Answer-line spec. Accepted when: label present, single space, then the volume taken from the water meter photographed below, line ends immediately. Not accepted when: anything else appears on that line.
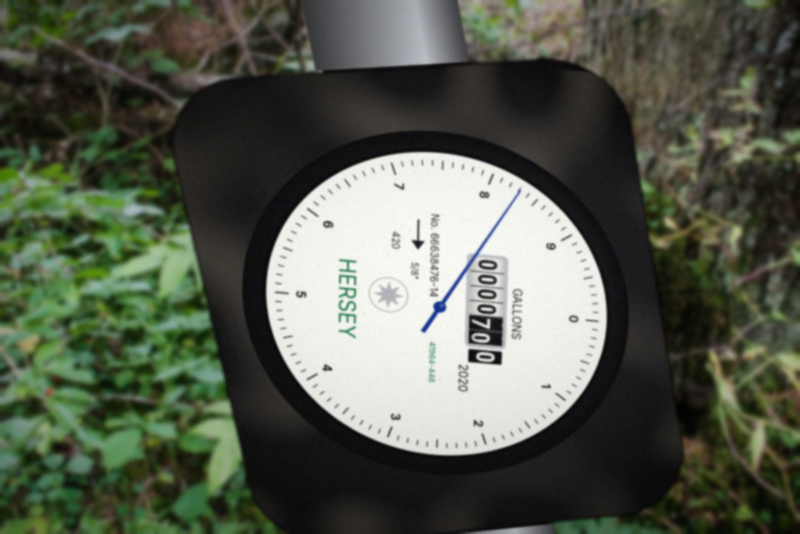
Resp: 698.3 gal
